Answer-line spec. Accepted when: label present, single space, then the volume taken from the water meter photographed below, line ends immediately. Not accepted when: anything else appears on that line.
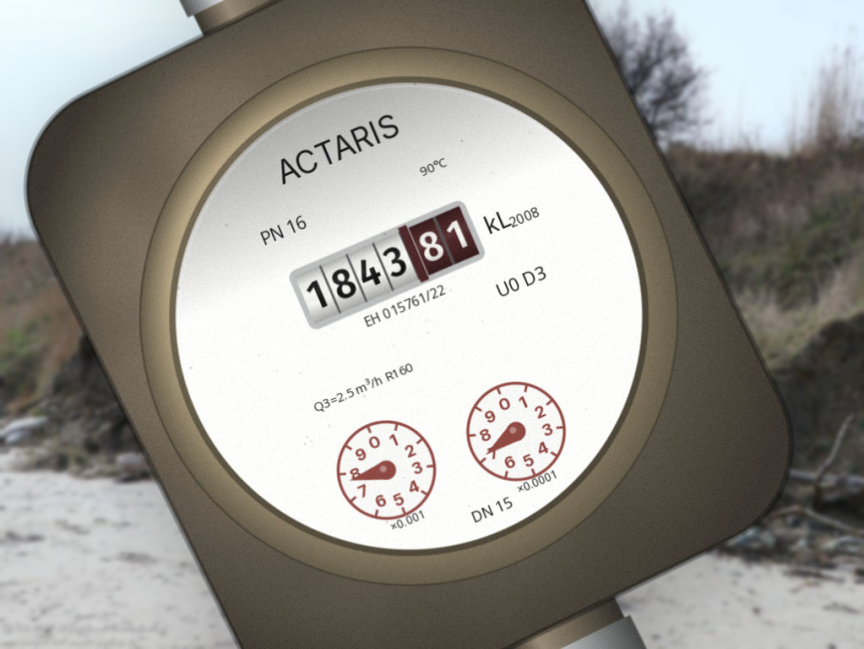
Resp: 1843.8177 kL
